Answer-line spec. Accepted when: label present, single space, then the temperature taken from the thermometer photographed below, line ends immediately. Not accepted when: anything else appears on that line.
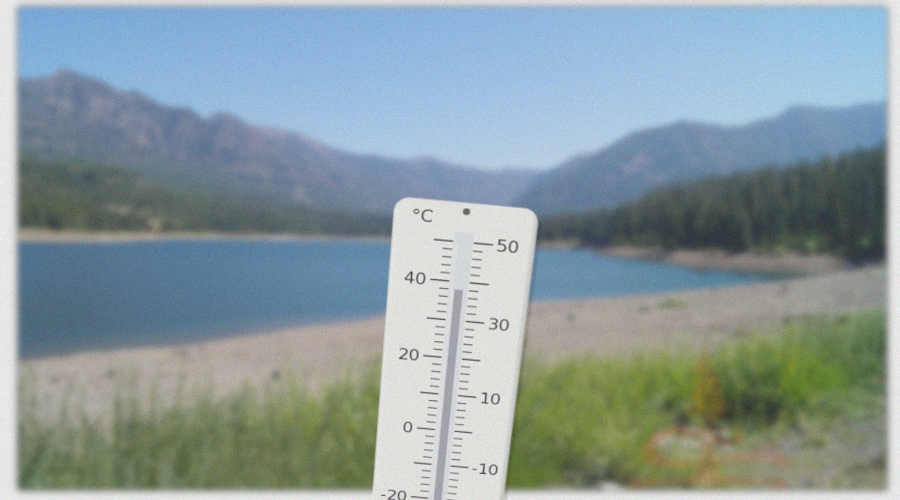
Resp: 38 °C
